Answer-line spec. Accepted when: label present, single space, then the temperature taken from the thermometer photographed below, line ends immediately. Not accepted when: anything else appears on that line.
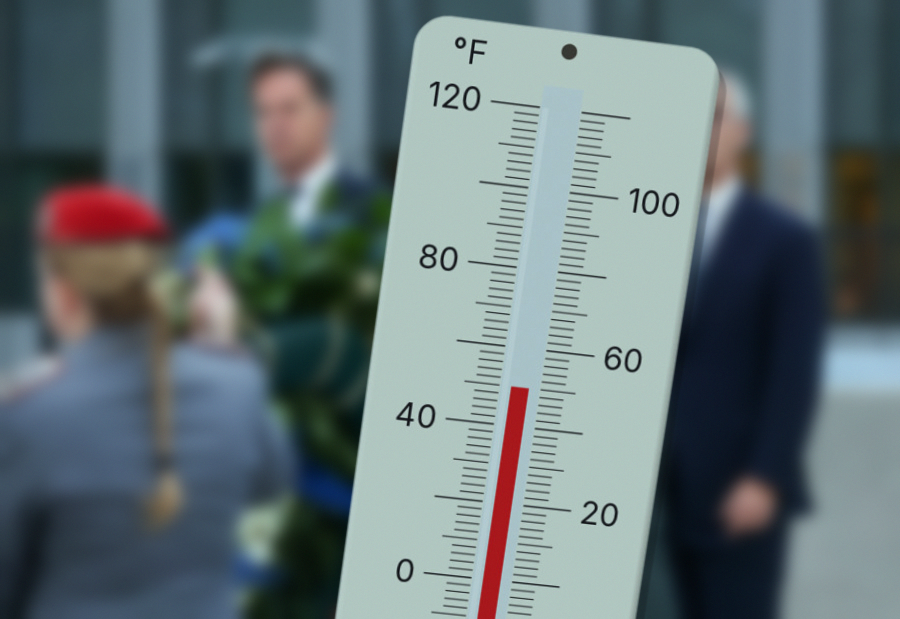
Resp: 50 °F
